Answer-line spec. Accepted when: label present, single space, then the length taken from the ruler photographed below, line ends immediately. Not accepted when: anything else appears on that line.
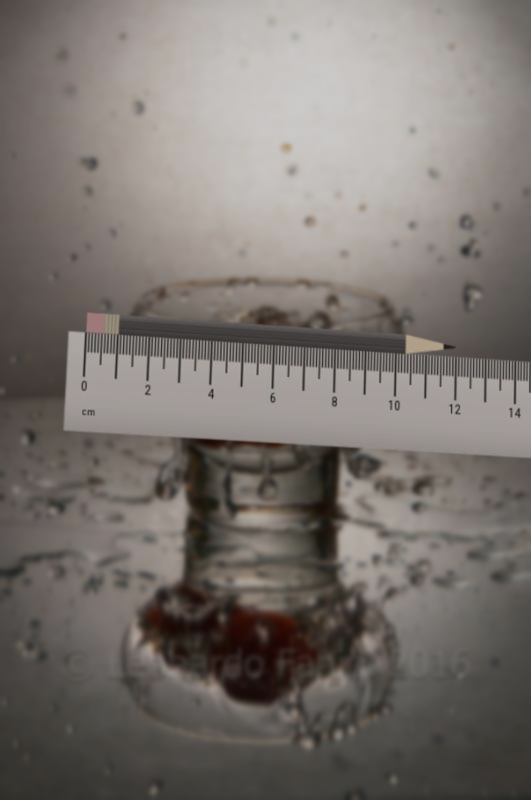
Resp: 12 cm
